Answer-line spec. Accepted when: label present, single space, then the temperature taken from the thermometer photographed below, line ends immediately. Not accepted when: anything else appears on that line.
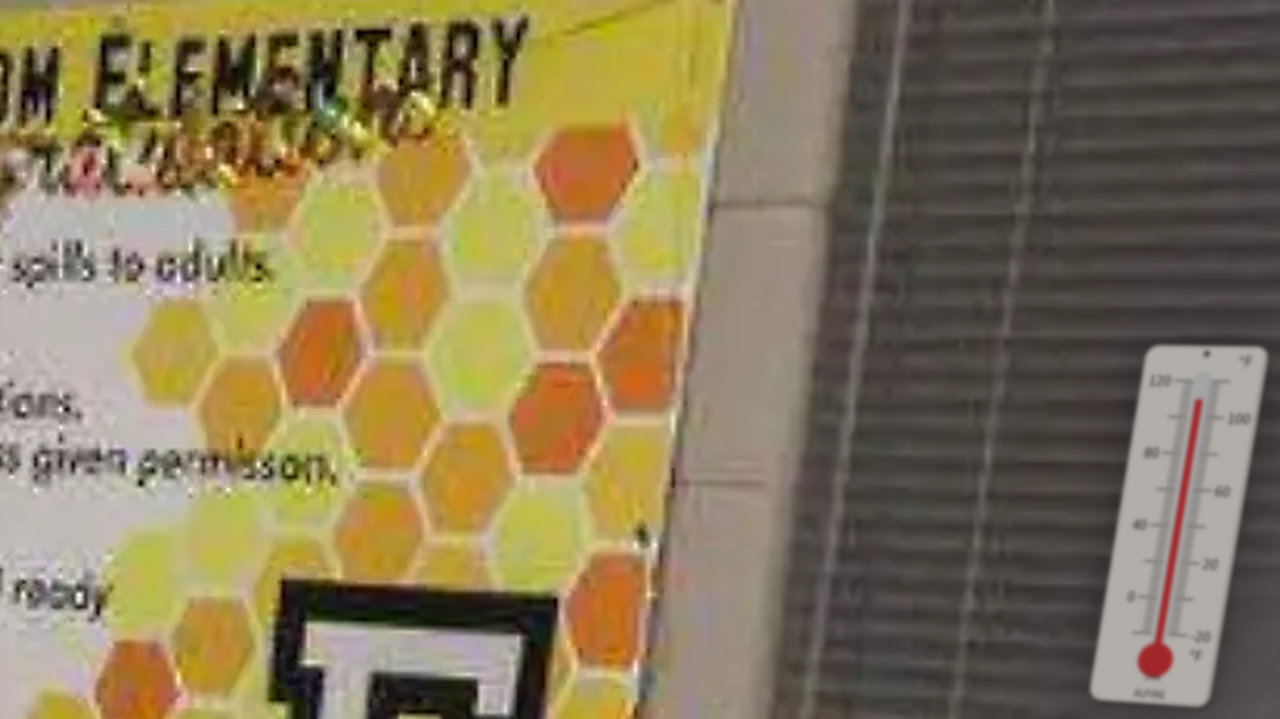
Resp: 110 °F
